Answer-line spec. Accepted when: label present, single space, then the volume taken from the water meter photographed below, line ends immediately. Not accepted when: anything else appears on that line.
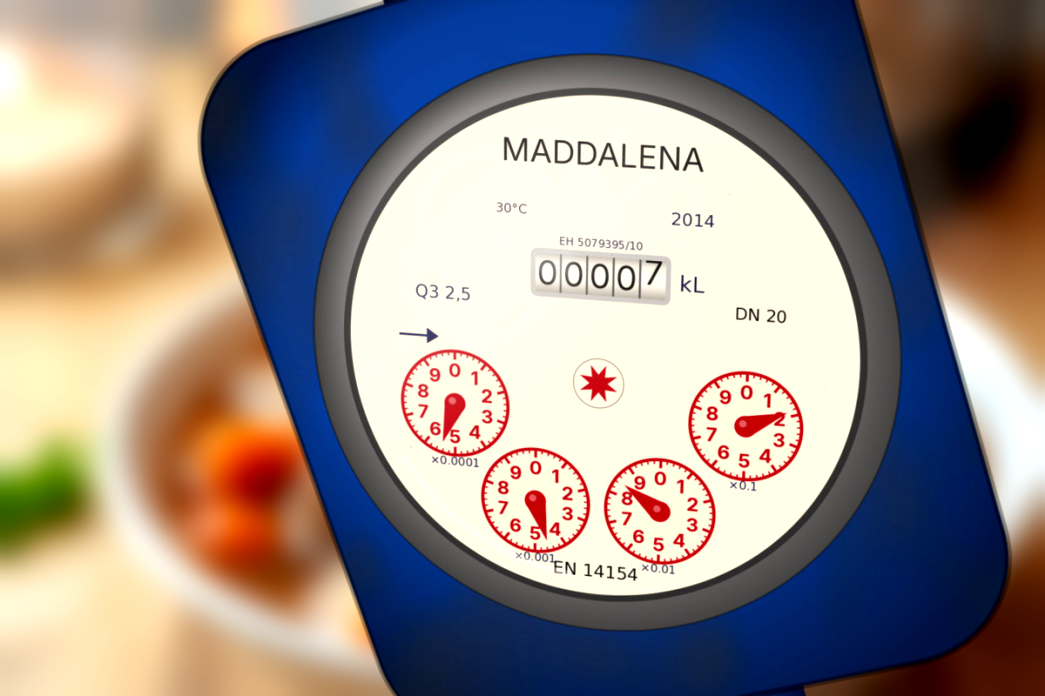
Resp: 7.1845 kL
